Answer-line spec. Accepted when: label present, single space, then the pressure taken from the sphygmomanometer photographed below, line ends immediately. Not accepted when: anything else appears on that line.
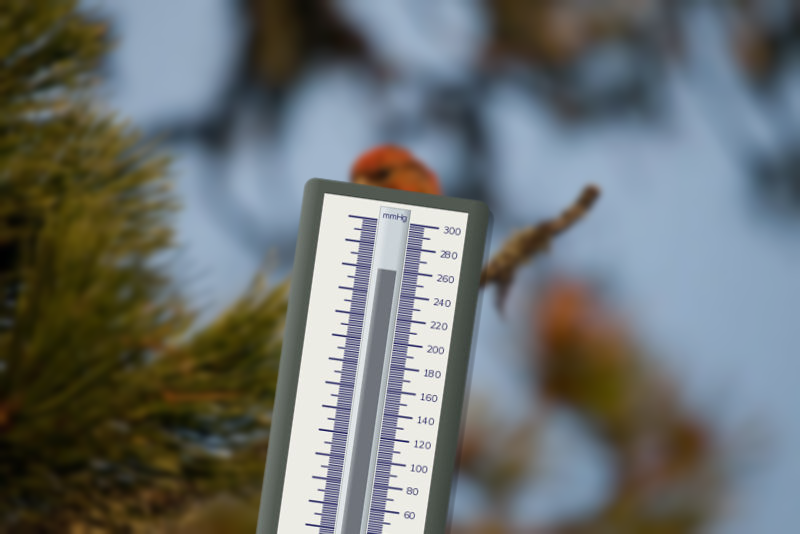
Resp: 260 mmHg
